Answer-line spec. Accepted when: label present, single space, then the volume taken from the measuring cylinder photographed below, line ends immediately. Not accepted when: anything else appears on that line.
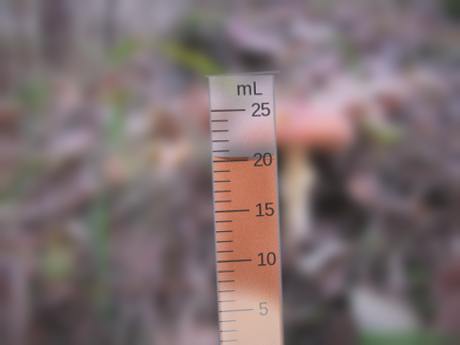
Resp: 20 mL
